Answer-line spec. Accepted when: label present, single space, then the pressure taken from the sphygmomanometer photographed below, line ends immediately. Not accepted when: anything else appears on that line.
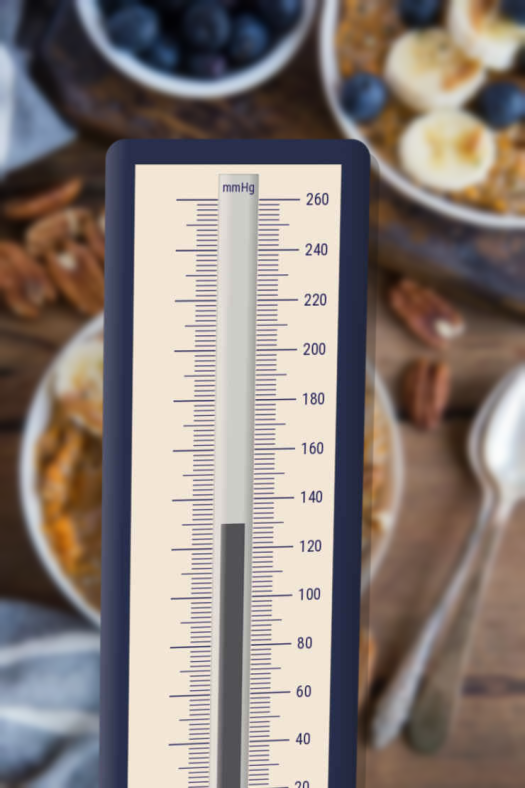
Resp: 130 mmHg
